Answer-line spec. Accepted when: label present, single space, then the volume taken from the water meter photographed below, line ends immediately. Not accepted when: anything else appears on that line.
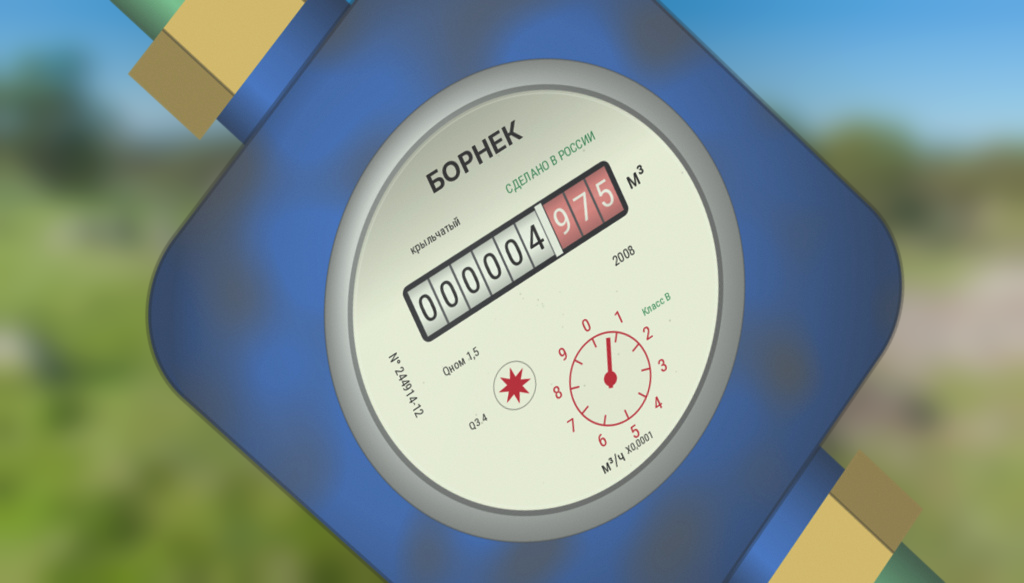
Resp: 4.9750 m³
